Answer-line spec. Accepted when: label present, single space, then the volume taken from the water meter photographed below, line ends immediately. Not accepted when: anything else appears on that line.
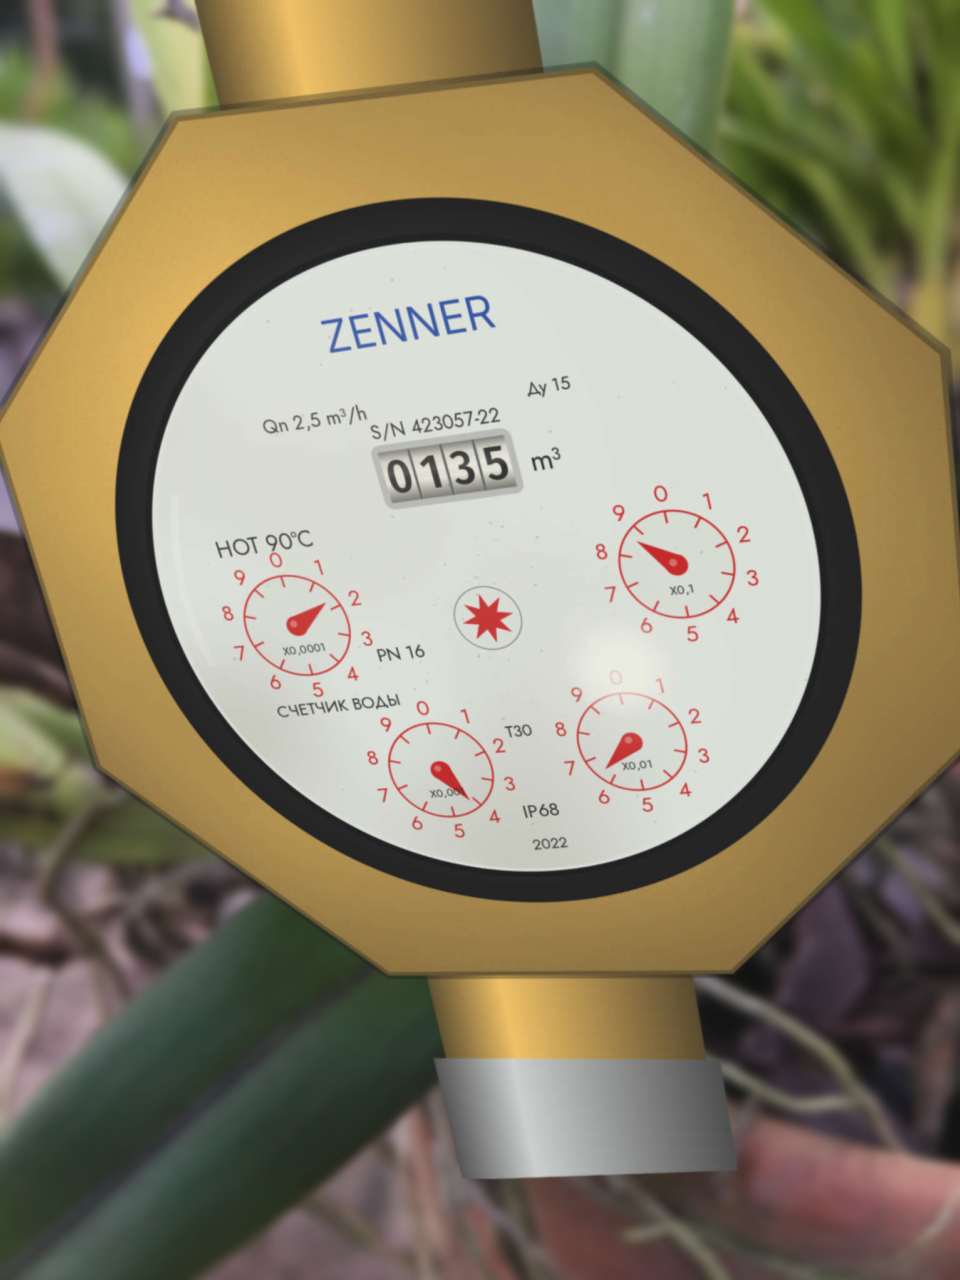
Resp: 135.8641 m³
